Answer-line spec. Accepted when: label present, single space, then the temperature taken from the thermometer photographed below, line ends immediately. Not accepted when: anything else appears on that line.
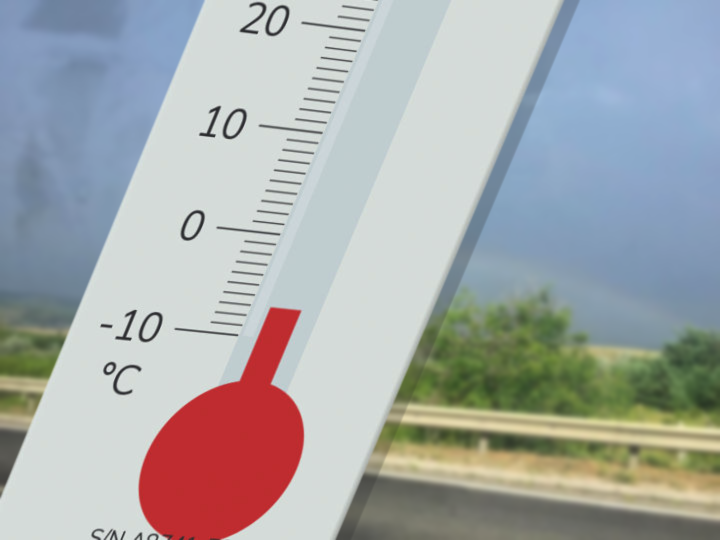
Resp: -7 °C
